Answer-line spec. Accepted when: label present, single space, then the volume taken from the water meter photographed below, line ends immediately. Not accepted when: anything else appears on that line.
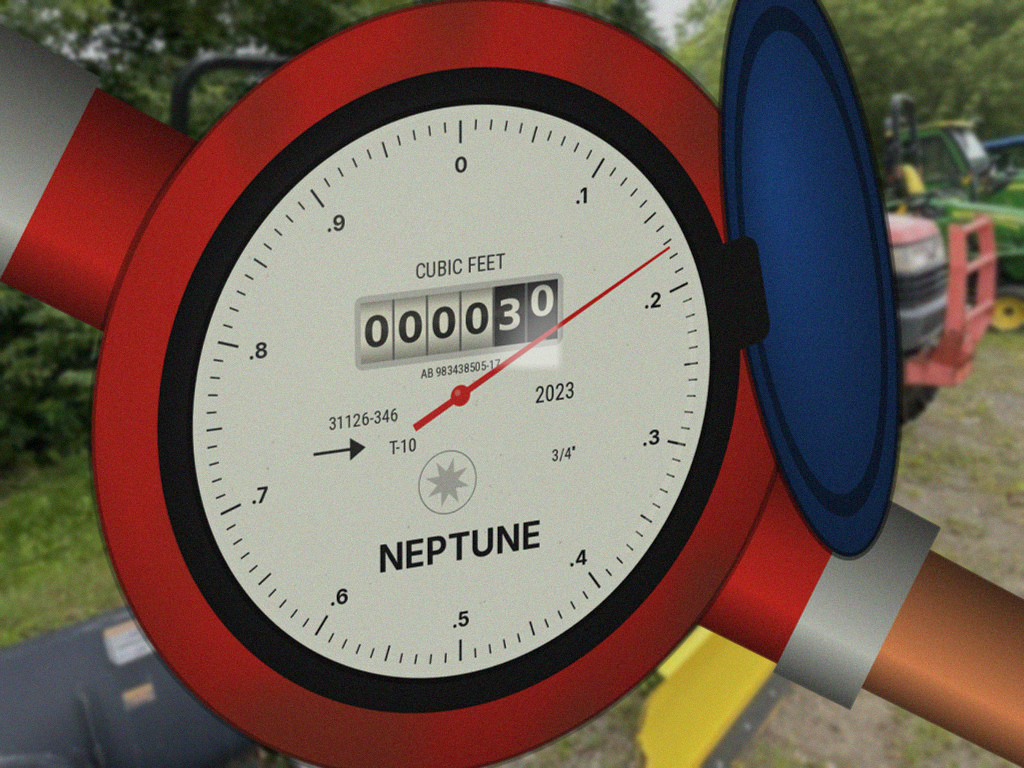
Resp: 30.17 ft³
